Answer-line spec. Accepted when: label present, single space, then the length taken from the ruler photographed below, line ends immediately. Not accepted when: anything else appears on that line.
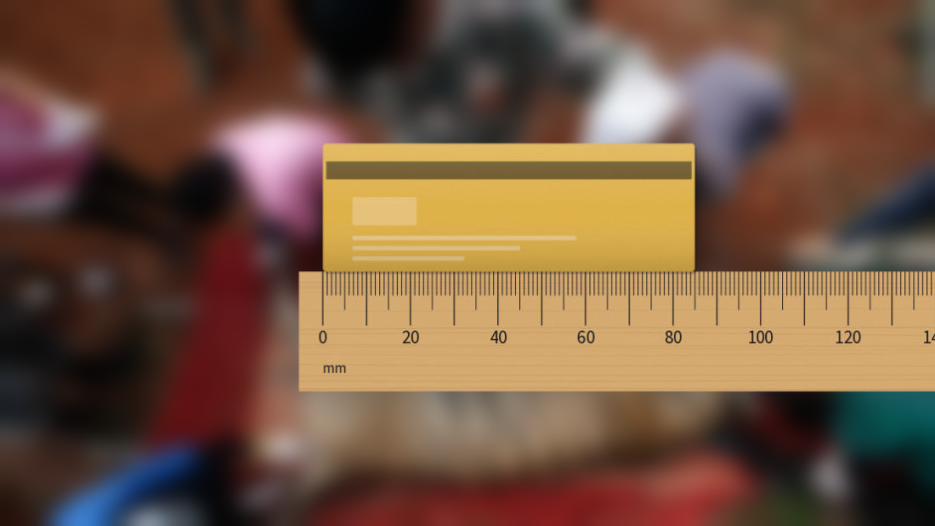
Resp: 85 mm
